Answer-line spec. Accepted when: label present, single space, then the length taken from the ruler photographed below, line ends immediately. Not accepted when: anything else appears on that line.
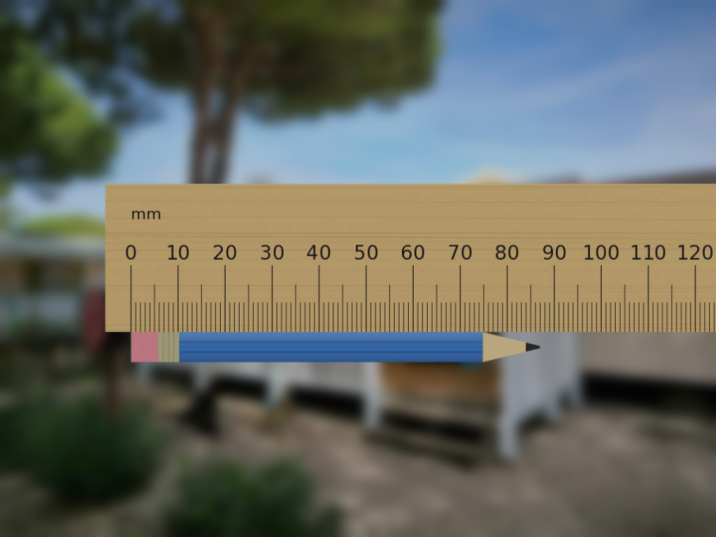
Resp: 87 mm
